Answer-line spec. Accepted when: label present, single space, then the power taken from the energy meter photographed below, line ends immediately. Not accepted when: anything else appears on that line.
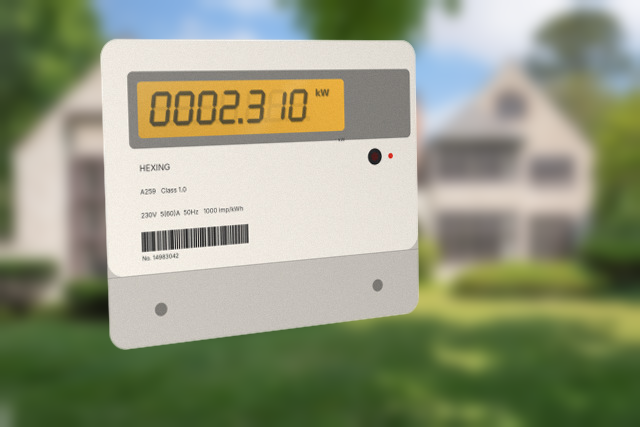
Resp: 2.310 kW
